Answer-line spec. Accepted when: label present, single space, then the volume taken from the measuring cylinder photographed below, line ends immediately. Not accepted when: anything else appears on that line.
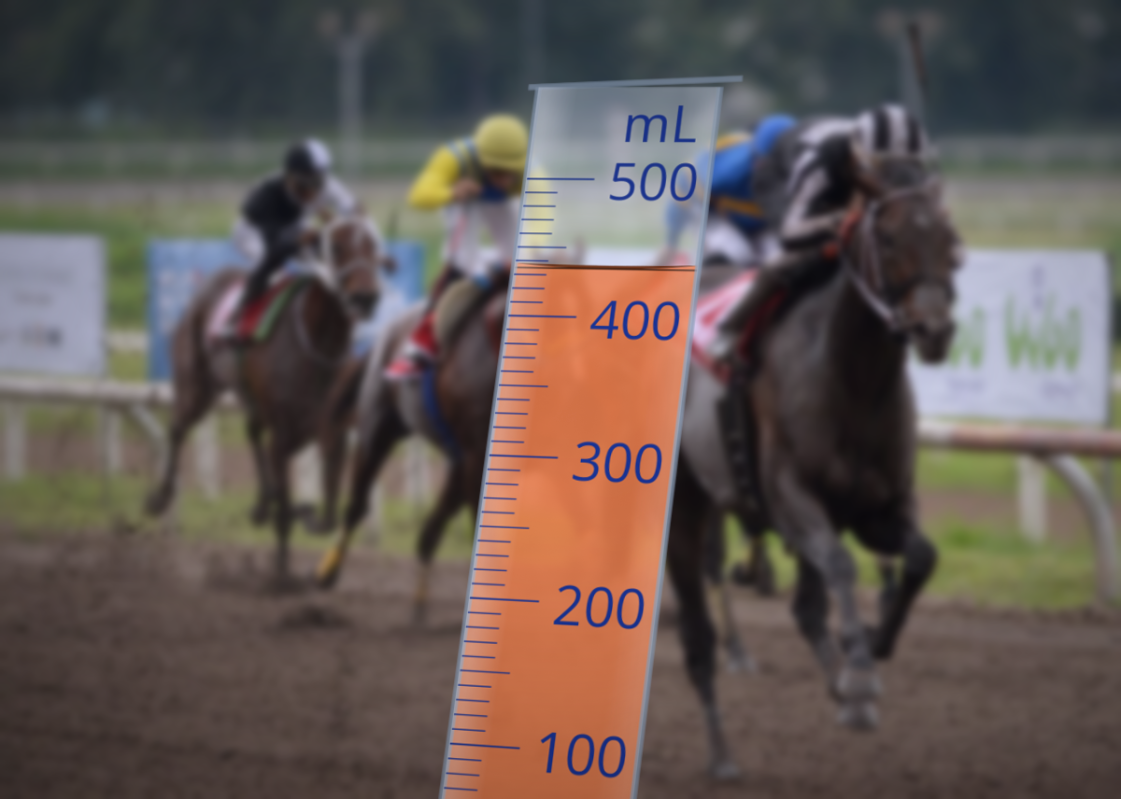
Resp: 435 mL
